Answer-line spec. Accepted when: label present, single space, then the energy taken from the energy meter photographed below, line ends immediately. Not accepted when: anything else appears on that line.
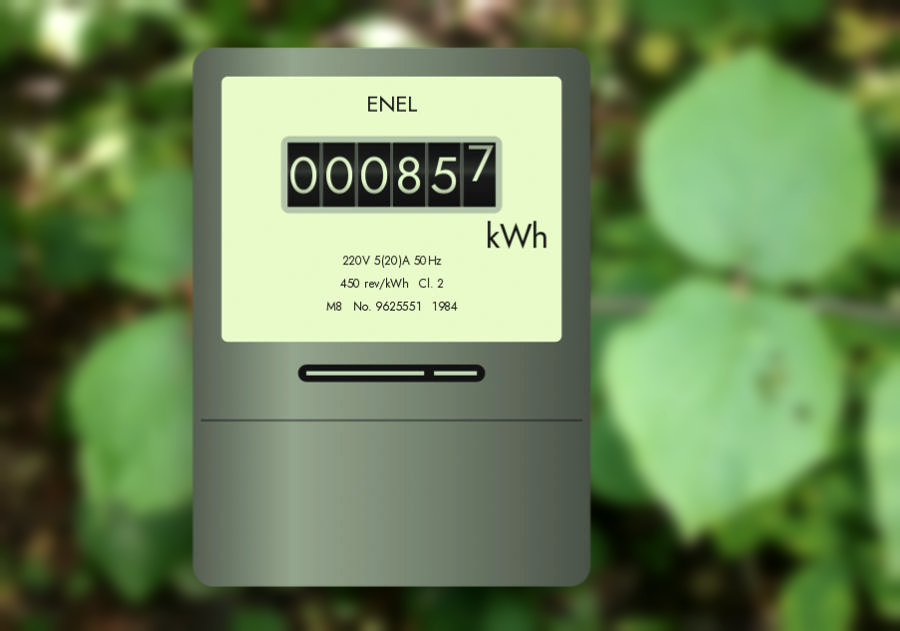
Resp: 857 kWh
